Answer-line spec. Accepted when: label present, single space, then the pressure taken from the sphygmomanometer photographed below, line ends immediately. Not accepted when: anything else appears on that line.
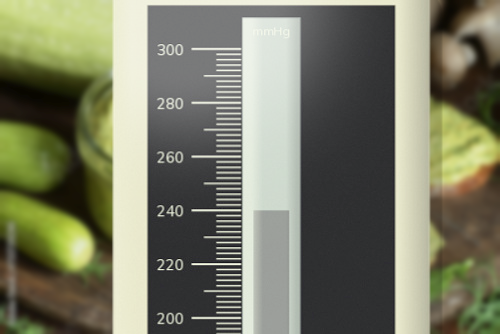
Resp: 240 mmHg
